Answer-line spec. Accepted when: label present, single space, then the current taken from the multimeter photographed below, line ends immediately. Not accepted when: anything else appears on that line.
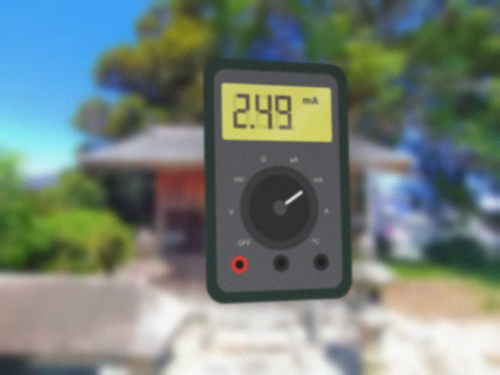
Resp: 2.49 mA
